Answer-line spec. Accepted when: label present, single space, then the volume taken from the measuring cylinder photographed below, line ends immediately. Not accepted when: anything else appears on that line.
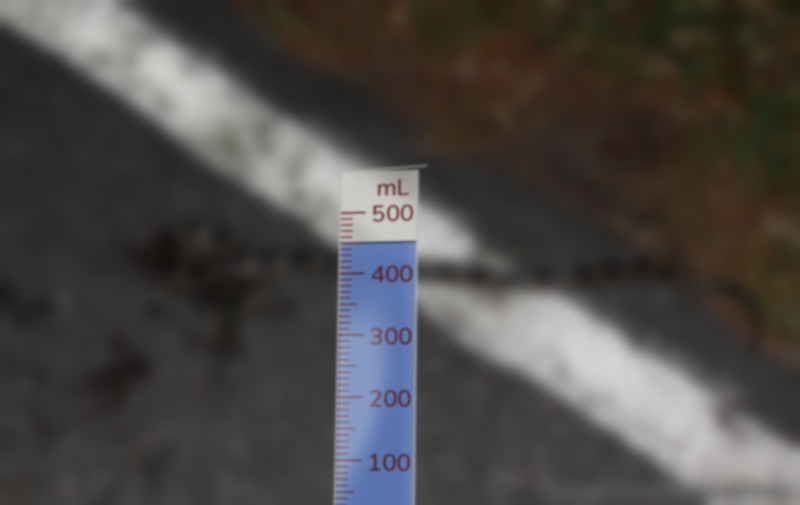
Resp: 450 mL
